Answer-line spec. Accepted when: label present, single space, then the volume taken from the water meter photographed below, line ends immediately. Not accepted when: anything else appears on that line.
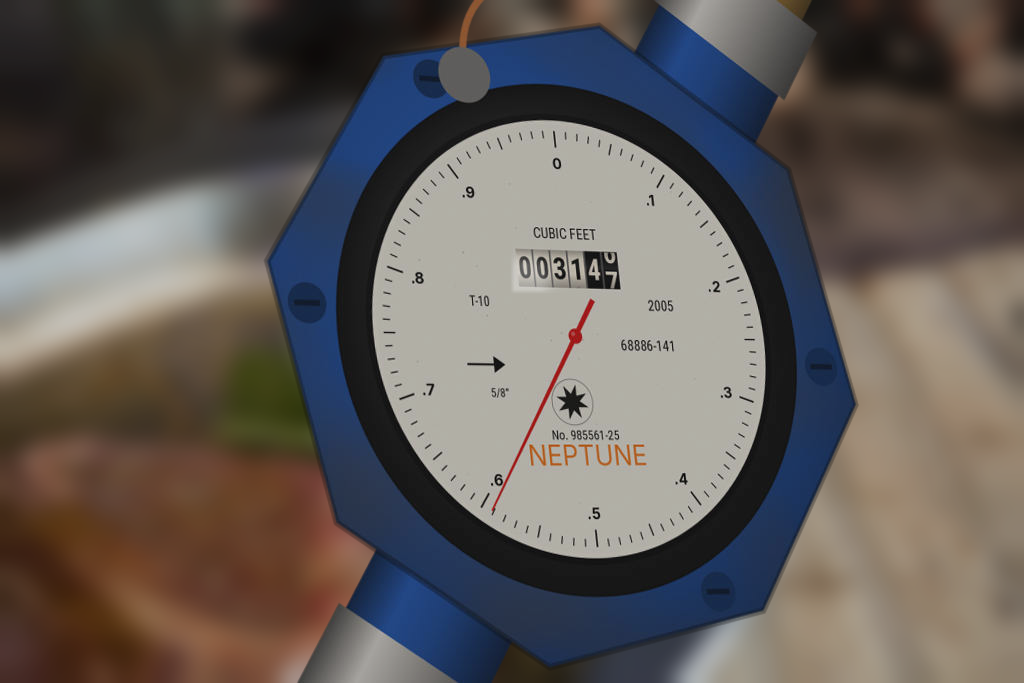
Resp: 3146.59 ft³
